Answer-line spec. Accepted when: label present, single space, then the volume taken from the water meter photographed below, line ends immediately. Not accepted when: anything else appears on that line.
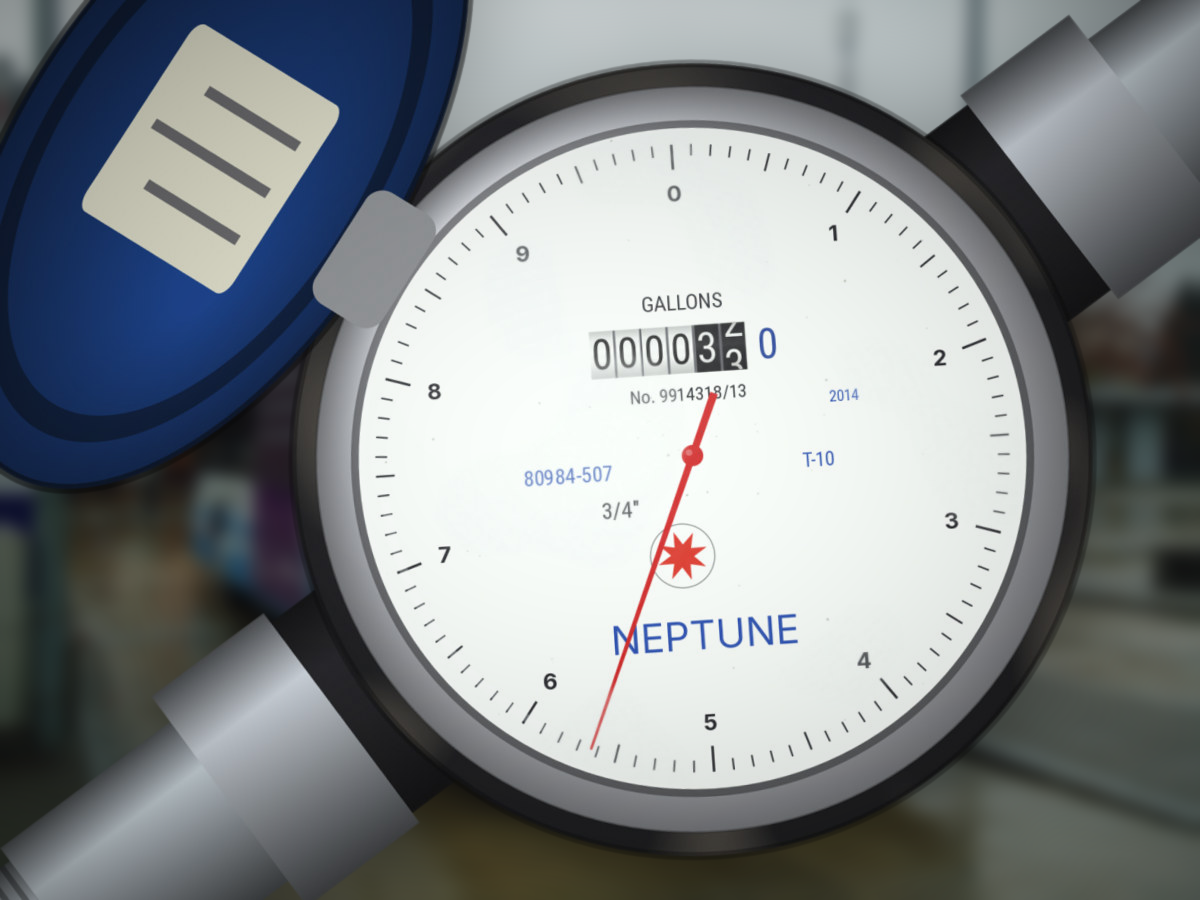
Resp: 325.6 gal
